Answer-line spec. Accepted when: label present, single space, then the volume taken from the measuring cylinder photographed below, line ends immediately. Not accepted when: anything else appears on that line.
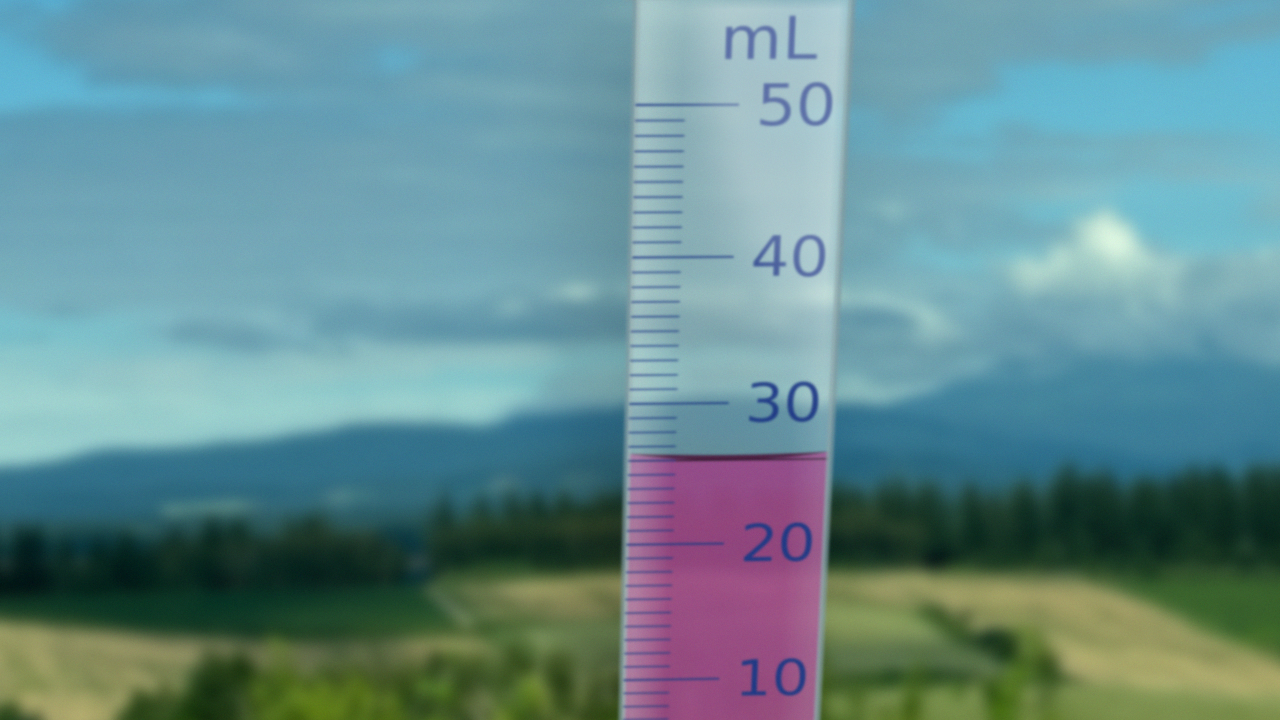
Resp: 26 mL
